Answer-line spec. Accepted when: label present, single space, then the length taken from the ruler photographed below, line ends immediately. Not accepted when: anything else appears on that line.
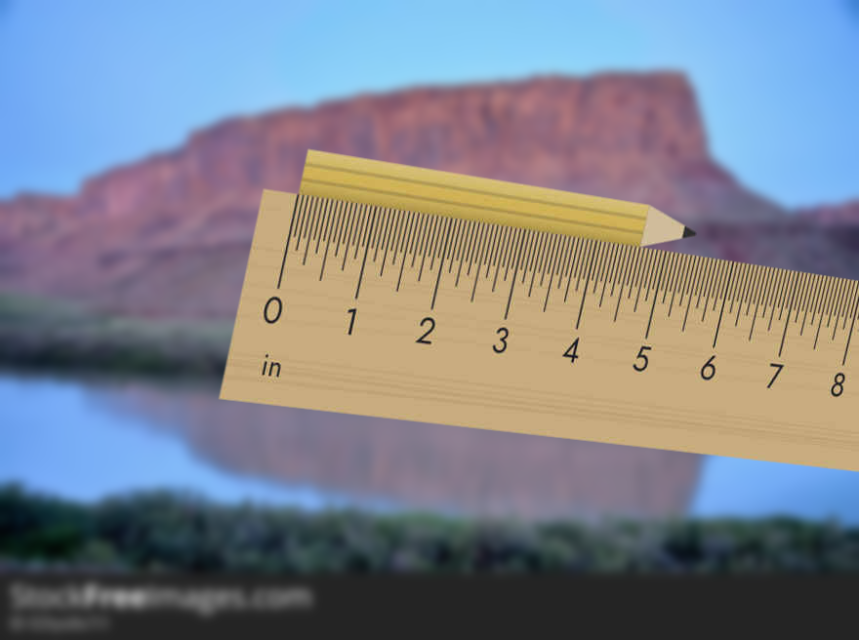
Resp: 5.375 in
